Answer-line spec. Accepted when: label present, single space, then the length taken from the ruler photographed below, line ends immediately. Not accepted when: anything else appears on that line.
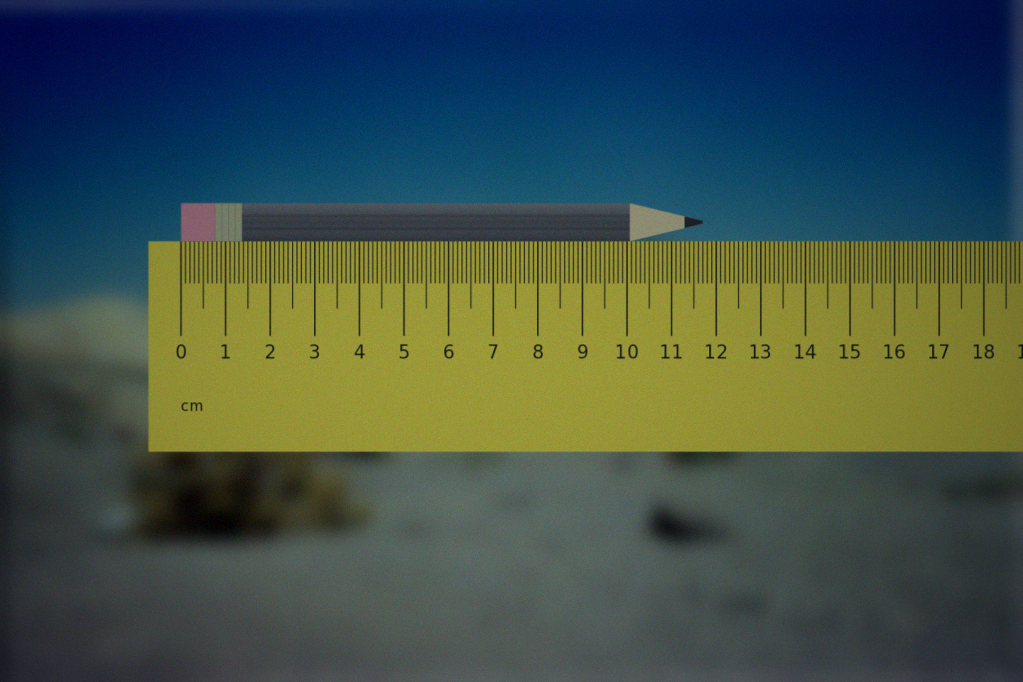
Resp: 11.7 cm
